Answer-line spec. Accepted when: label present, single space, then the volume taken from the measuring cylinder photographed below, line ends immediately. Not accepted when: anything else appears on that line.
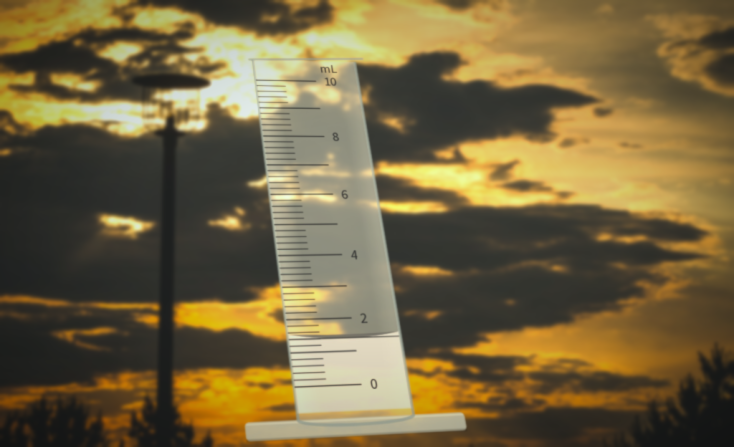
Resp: 1.4 mL
